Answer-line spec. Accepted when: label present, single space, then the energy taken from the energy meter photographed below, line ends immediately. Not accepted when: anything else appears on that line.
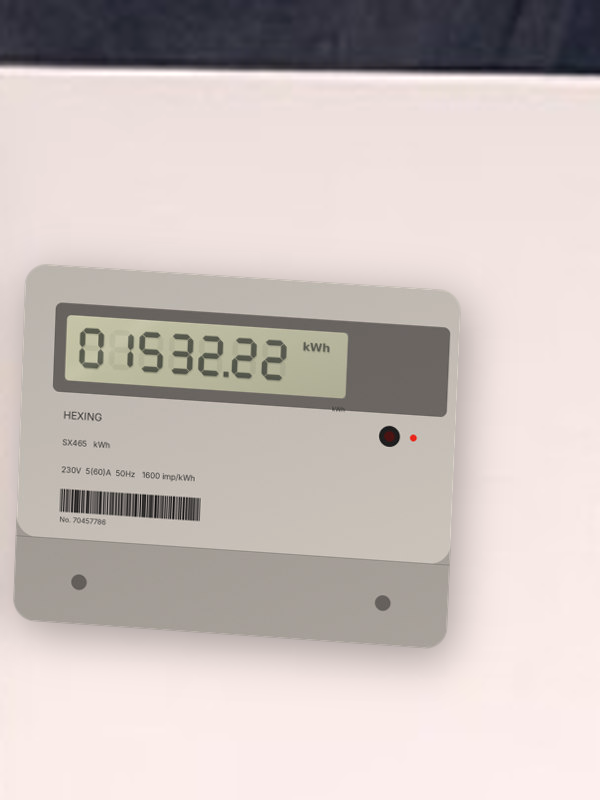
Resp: 1532.22 kWh
